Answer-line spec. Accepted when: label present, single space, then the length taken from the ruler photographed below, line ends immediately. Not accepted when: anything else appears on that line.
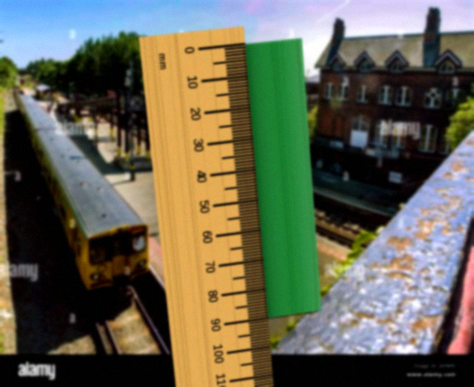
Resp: 90 mm
